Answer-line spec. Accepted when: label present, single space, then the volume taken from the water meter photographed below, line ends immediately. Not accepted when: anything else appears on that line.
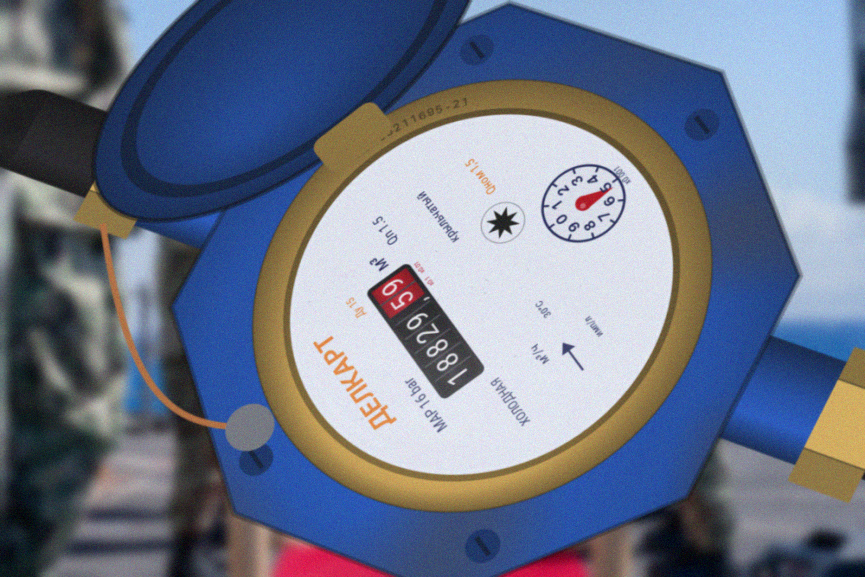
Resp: 18829.595 m³
